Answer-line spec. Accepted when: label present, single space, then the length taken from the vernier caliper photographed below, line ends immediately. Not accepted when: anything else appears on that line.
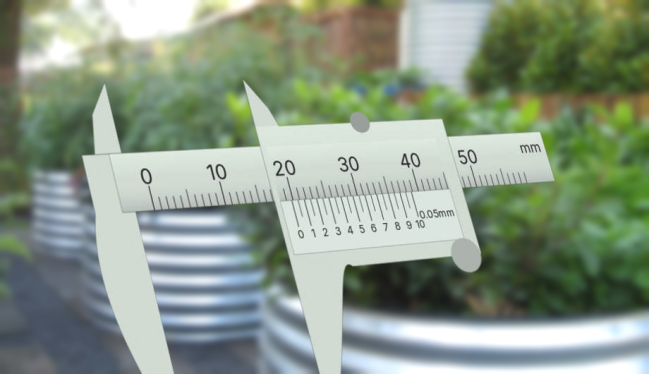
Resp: 19.8 mm
